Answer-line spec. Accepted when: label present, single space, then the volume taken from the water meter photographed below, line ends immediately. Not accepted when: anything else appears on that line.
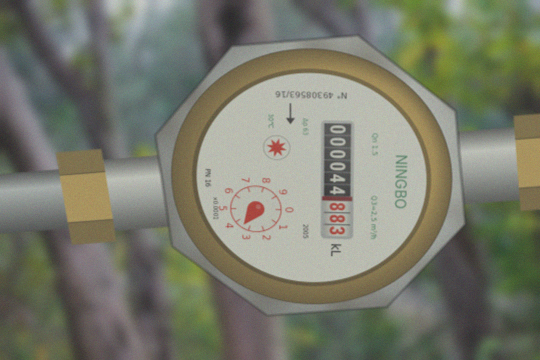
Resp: 44.8833 kL
